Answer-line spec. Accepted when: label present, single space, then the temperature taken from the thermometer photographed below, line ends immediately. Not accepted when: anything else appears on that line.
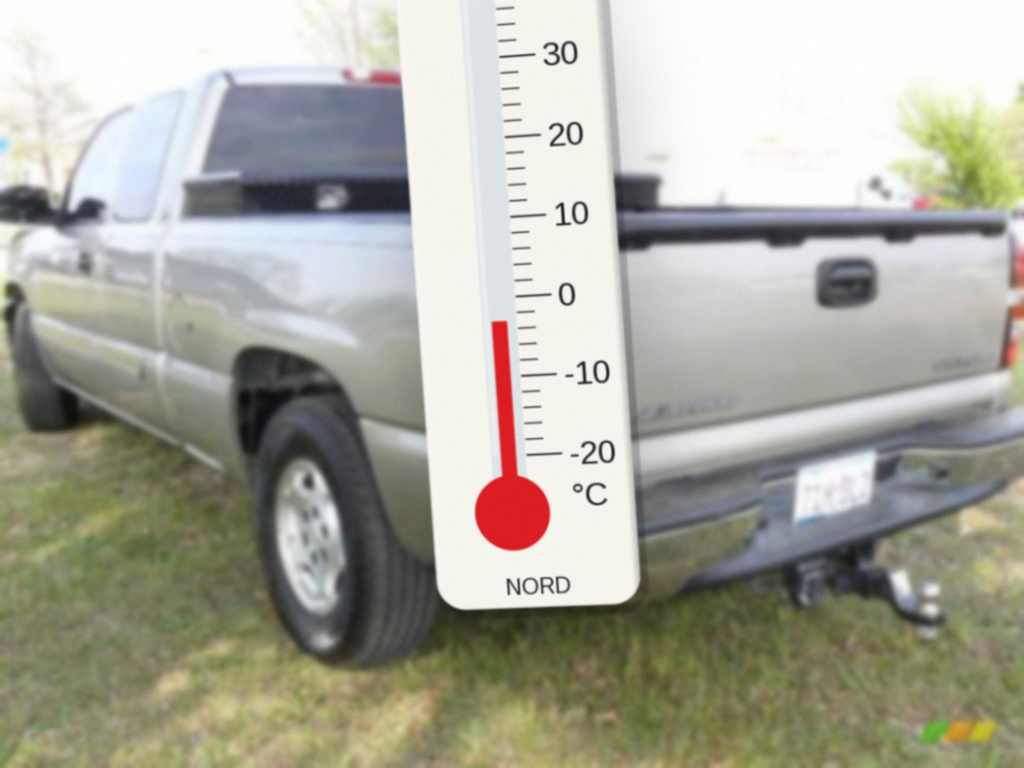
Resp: -3 °C
